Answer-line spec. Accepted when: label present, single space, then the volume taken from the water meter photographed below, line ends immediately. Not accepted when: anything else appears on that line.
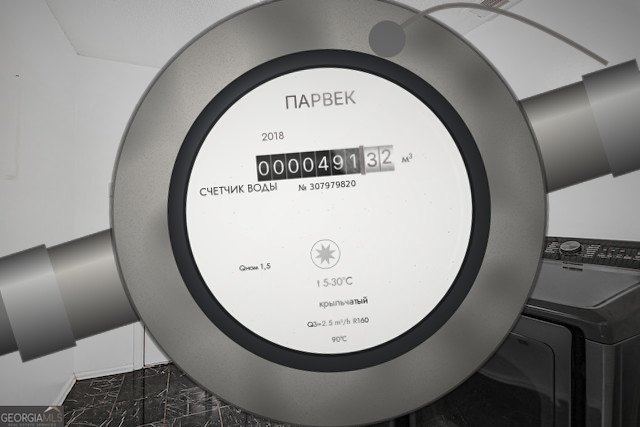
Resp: 491.32 m³
